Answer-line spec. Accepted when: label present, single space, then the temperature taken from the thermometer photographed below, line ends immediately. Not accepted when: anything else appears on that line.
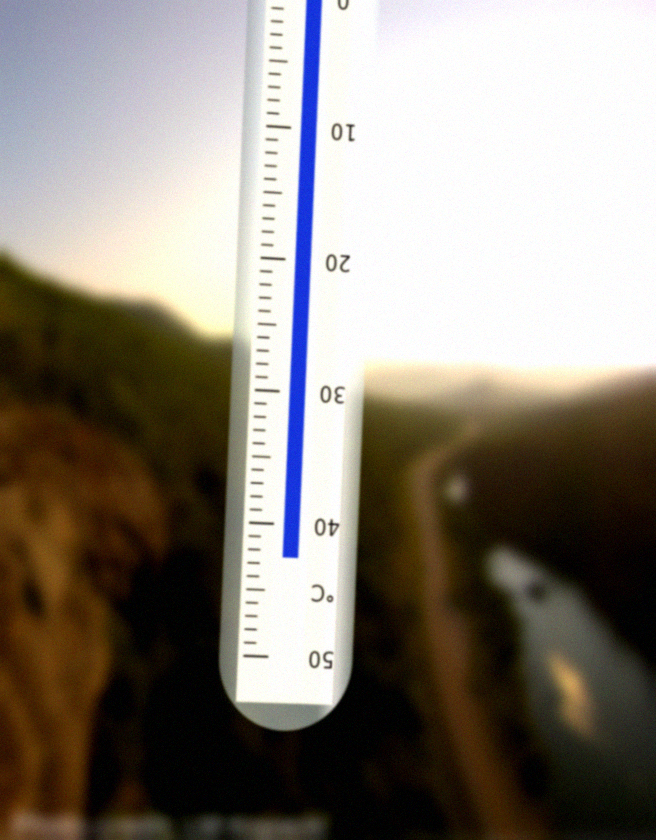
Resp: 42.5 °C
